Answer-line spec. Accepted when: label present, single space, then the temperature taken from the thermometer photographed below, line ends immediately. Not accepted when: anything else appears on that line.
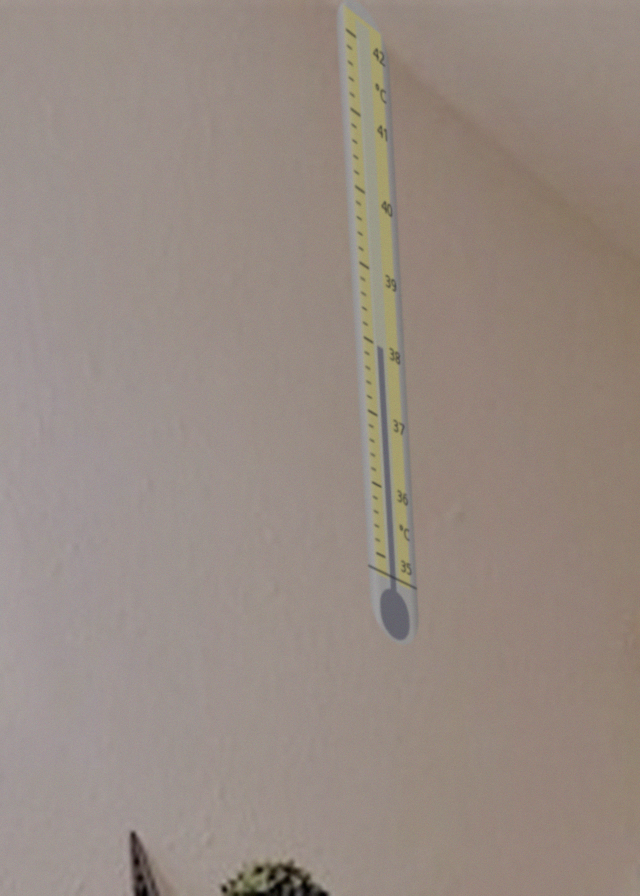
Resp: 38 °C
